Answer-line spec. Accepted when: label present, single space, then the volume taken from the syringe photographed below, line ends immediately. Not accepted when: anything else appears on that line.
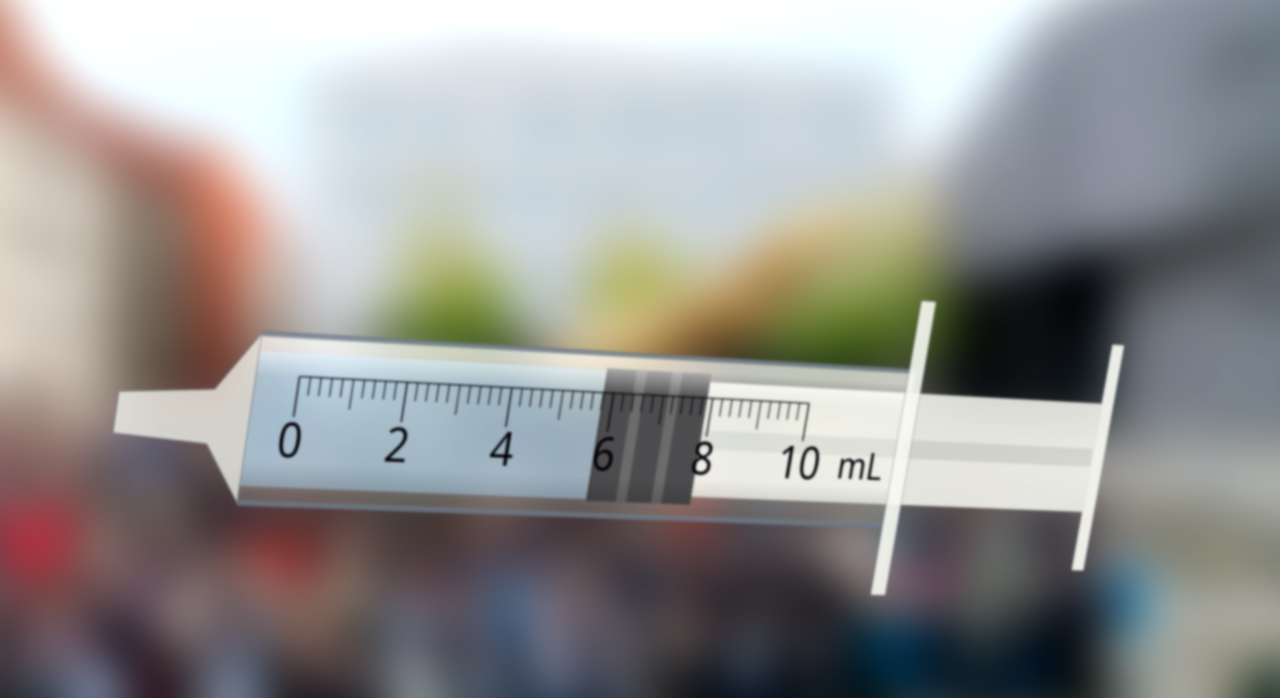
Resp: 5.8 mL
